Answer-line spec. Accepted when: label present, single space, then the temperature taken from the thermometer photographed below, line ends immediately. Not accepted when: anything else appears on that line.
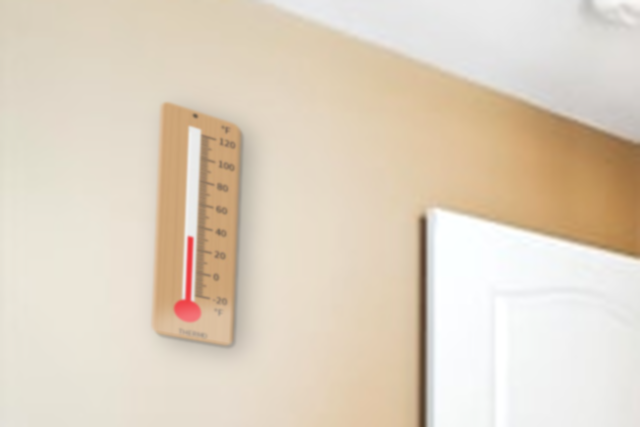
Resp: 30 °F
